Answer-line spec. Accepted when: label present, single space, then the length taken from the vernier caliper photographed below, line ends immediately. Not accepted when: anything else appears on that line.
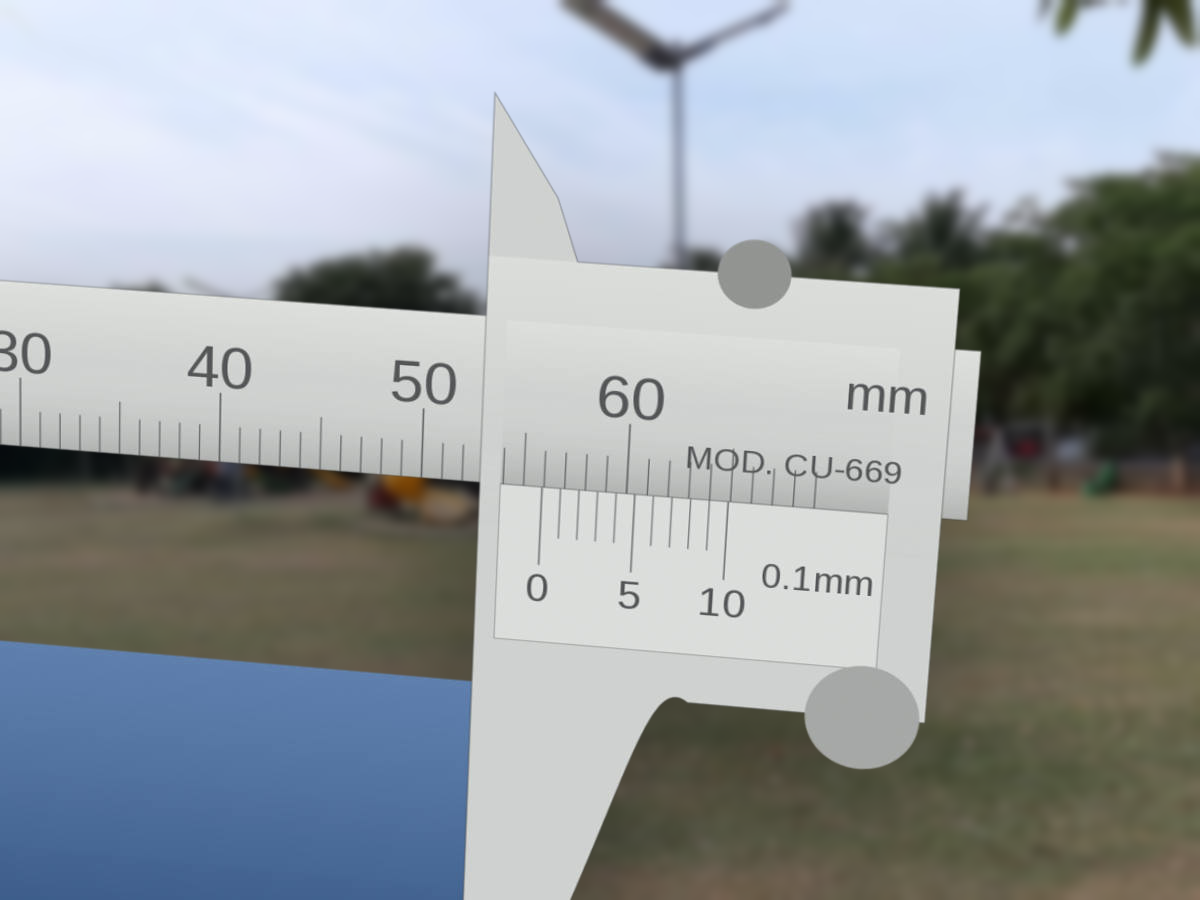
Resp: 55.9 mm
